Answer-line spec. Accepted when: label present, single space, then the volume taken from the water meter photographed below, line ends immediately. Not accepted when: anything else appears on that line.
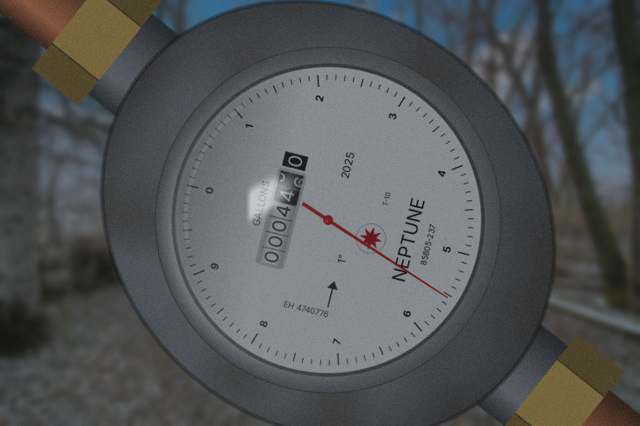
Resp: 4455.5 gal
